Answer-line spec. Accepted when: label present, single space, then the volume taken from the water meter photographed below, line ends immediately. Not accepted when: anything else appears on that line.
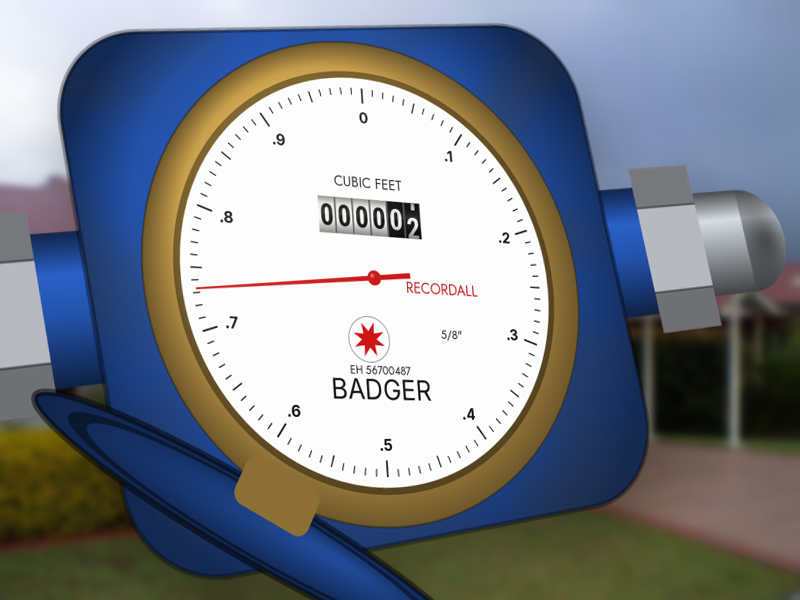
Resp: 1.73 ft³
